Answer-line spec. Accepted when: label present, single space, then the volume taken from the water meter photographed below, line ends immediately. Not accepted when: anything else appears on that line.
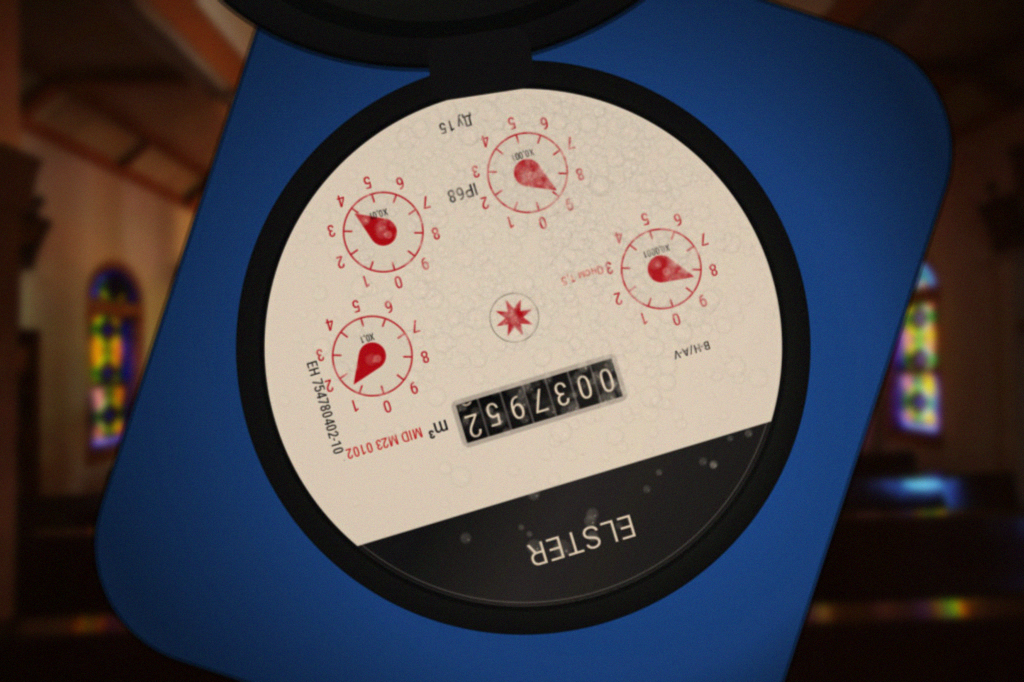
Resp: 37952.1388 m³
